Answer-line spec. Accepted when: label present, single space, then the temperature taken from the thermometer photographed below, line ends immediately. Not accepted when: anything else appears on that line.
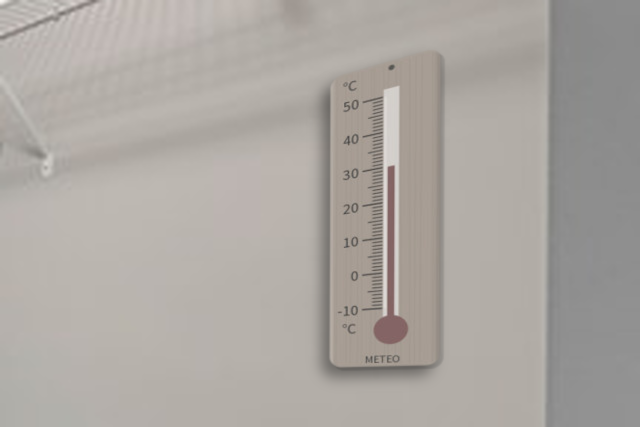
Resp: 30 °C
